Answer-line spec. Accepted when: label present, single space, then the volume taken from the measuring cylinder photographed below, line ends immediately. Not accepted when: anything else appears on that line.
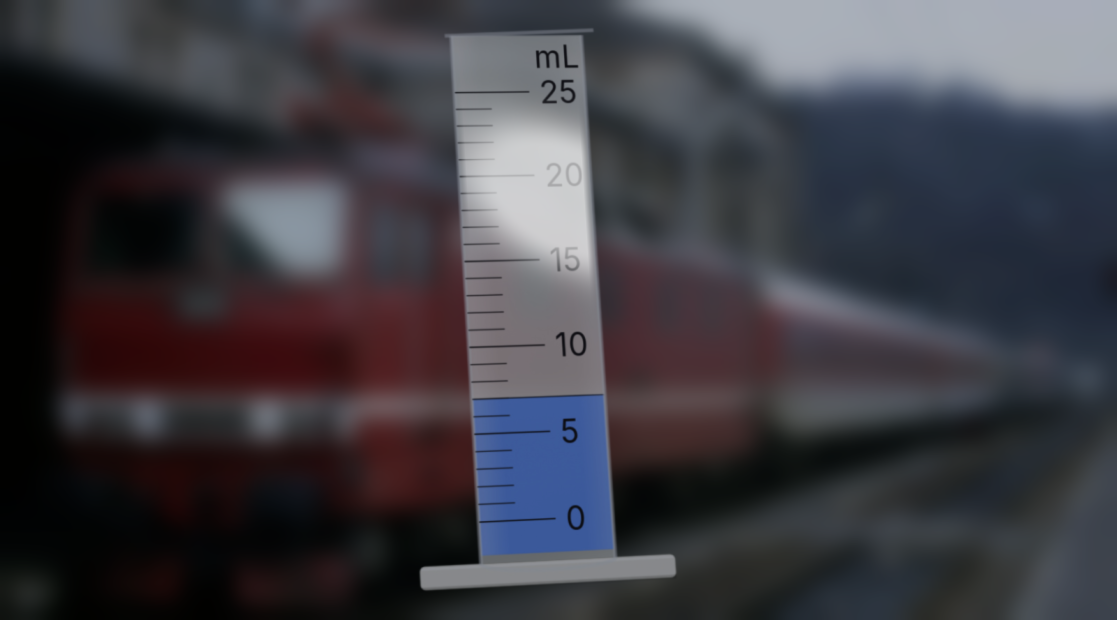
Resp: 7 mL
